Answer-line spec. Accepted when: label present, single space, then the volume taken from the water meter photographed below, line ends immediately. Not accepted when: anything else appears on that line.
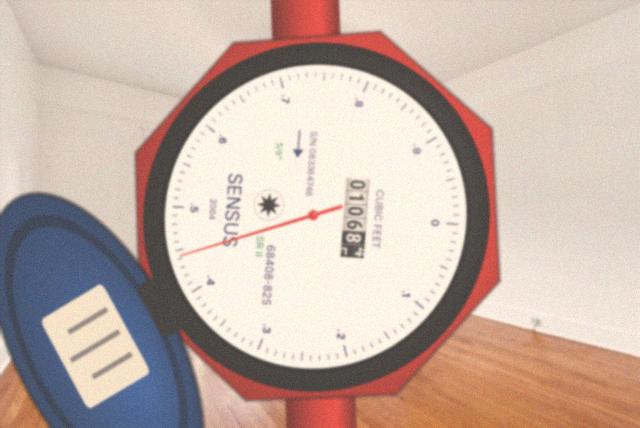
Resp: 10684.44 ft³
